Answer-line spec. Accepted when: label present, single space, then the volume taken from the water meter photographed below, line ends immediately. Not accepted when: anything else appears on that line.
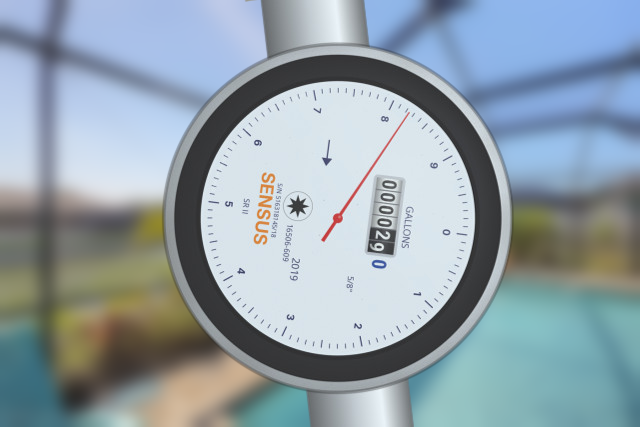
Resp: 288.2 gal
